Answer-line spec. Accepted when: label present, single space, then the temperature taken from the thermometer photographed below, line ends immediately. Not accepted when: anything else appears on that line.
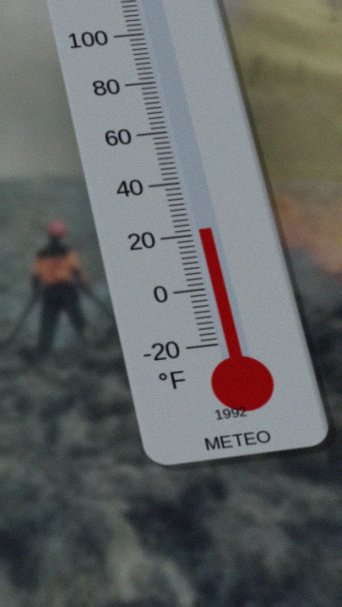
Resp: 22 °F
